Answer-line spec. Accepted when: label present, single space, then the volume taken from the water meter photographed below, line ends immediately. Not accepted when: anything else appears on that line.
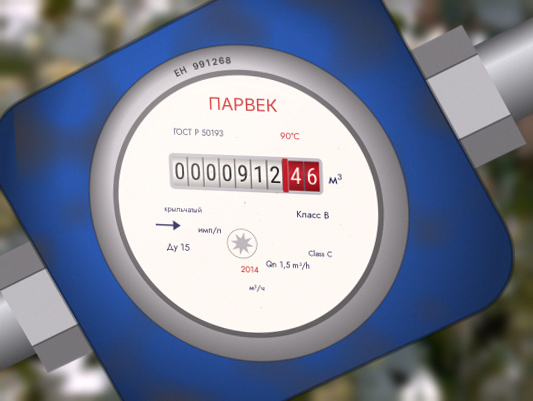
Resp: 912.46 m³
